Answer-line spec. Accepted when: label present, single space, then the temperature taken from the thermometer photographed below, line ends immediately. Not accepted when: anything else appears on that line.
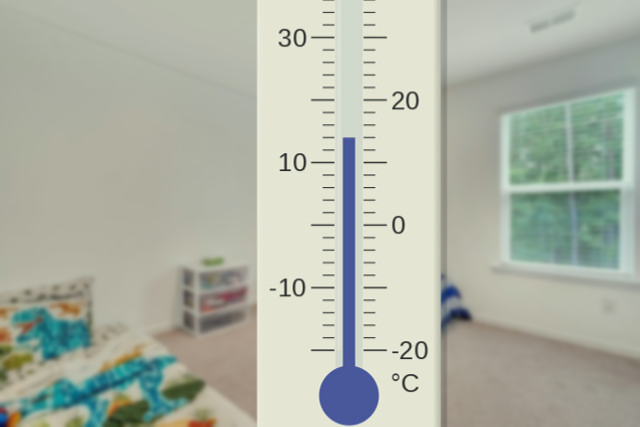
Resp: 14 °C
